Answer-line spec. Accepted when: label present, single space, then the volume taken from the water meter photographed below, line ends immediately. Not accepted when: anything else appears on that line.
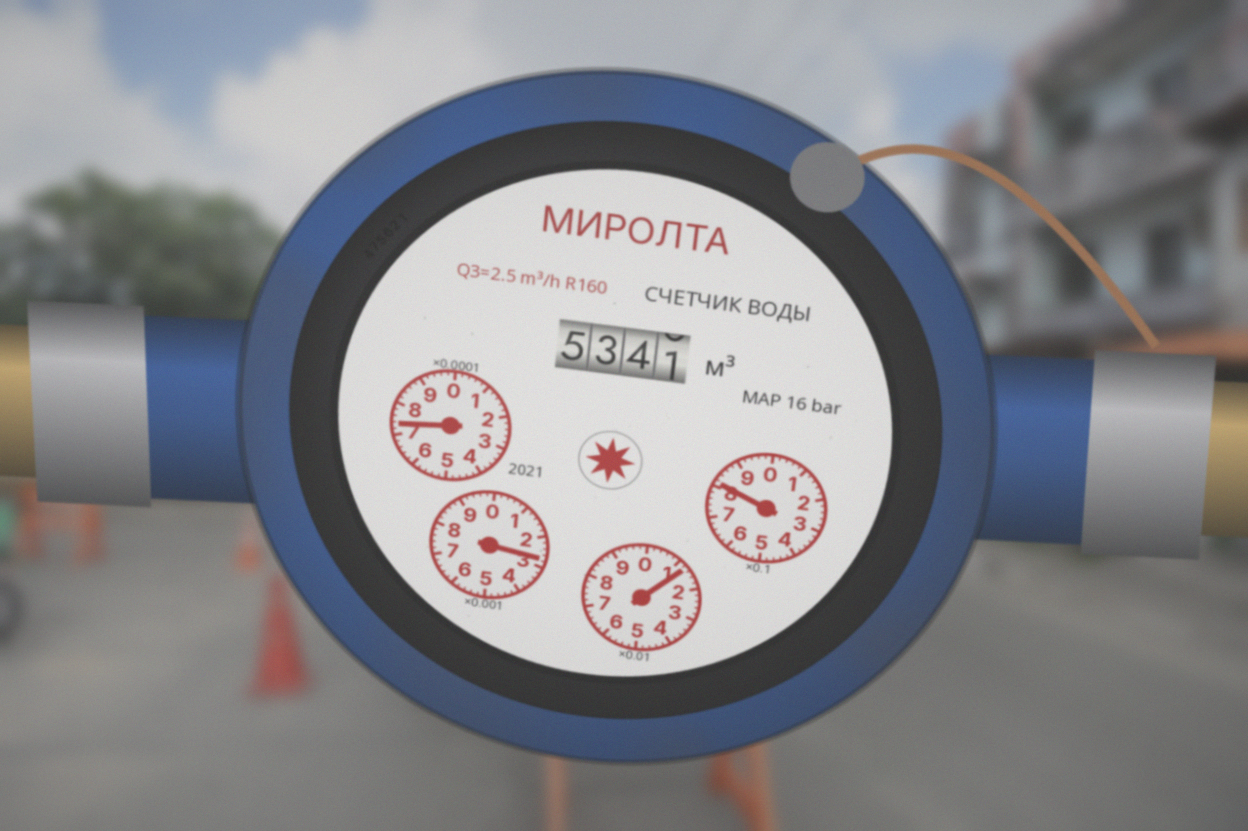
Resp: 5340.8127 m³
